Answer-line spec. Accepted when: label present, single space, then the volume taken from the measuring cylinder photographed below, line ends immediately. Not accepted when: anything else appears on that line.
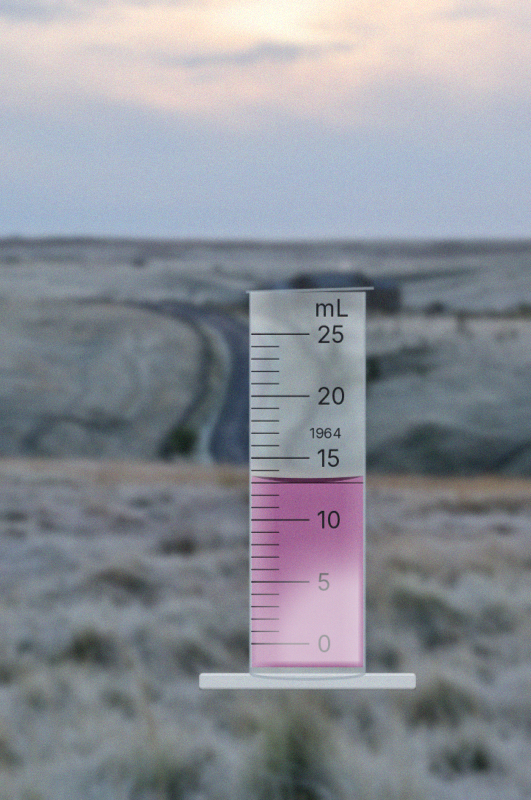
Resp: 13 mL
